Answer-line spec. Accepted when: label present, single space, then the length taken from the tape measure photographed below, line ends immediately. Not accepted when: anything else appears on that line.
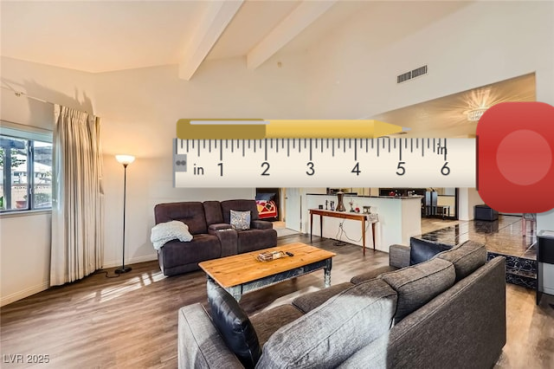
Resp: 5.25 in
